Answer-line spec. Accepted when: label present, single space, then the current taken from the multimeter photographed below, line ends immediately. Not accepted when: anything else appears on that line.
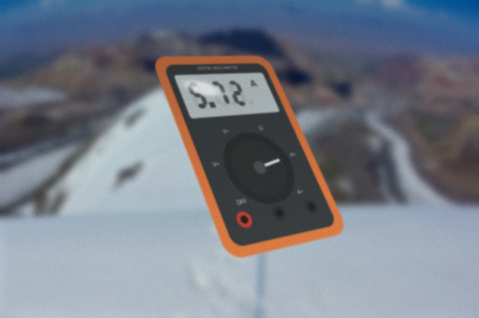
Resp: 5.72 A
